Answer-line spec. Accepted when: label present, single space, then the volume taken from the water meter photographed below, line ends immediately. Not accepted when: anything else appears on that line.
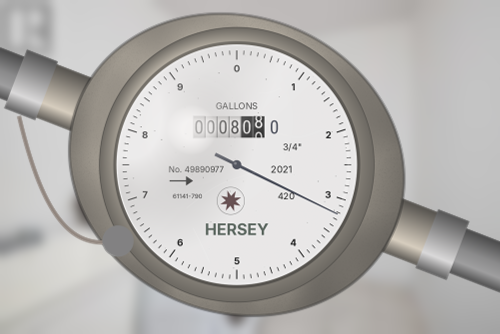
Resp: 8083.2 gal
